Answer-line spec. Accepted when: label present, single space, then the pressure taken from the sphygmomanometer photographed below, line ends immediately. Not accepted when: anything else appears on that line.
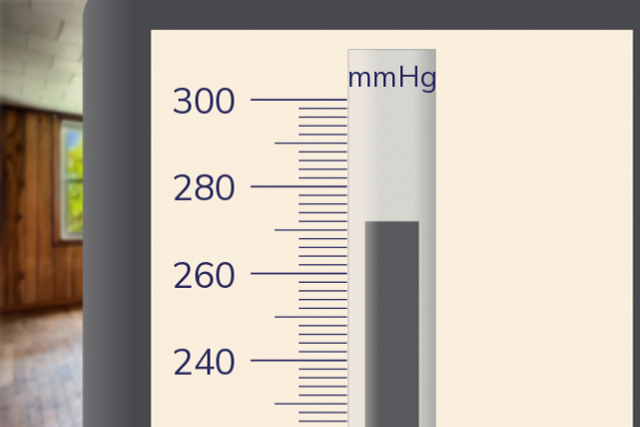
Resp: 272 mmHg
